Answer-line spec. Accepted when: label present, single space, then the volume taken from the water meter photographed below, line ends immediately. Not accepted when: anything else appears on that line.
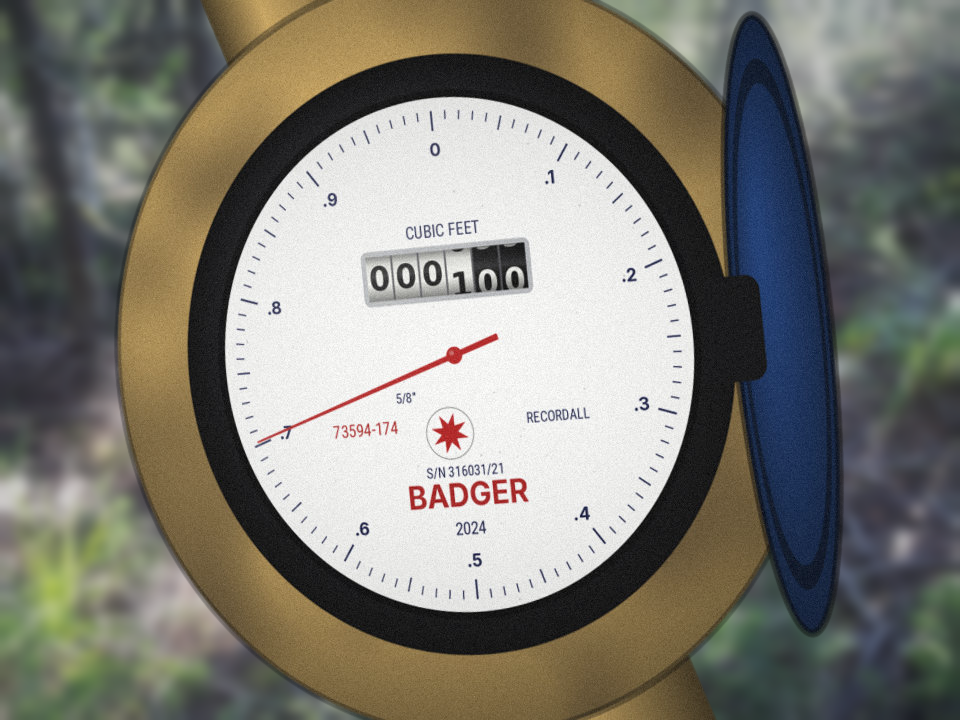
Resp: 99.70 ft³
